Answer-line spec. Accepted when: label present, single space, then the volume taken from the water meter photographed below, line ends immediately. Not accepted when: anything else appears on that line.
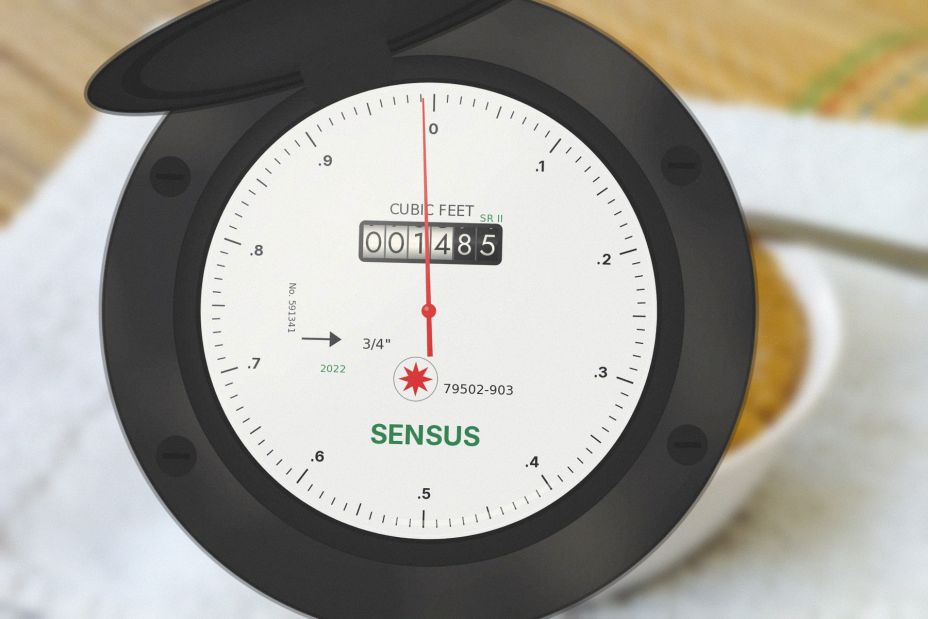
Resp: 1484.99 ft³
